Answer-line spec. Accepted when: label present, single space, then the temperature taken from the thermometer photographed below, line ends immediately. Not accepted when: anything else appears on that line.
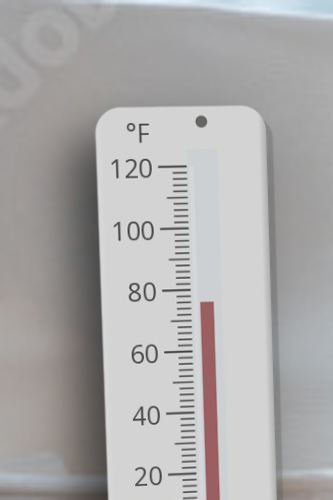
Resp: 76 °F
